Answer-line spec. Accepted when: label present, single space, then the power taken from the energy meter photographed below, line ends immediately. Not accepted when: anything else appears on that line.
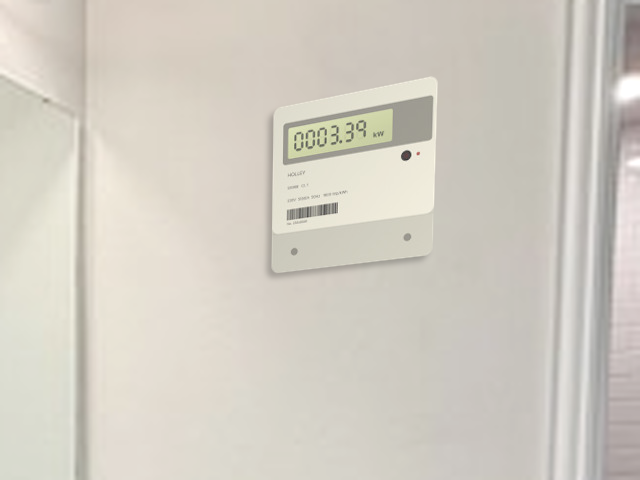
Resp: 3.39 kW
